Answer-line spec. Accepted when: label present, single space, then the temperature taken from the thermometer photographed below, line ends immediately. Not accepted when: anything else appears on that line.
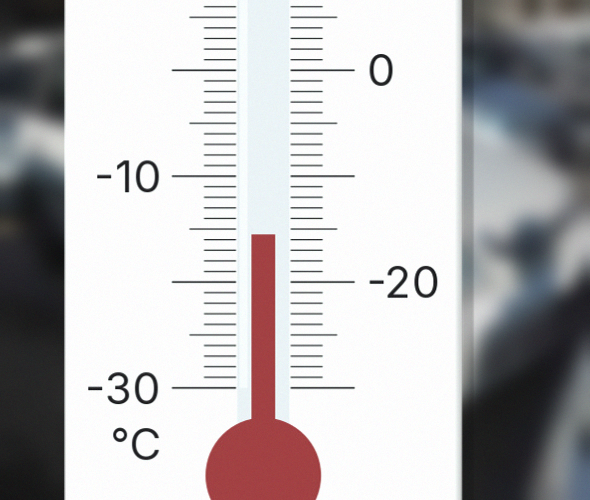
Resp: -15.5 °C
